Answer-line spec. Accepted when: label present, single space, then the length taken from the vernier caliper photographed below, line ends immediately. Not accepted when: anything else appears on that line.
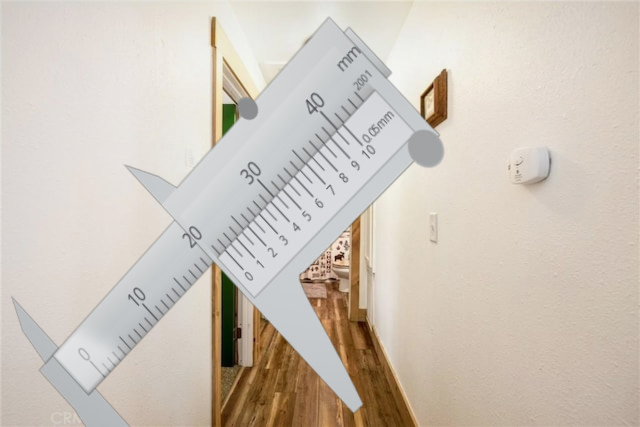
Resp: 21.8 mm
